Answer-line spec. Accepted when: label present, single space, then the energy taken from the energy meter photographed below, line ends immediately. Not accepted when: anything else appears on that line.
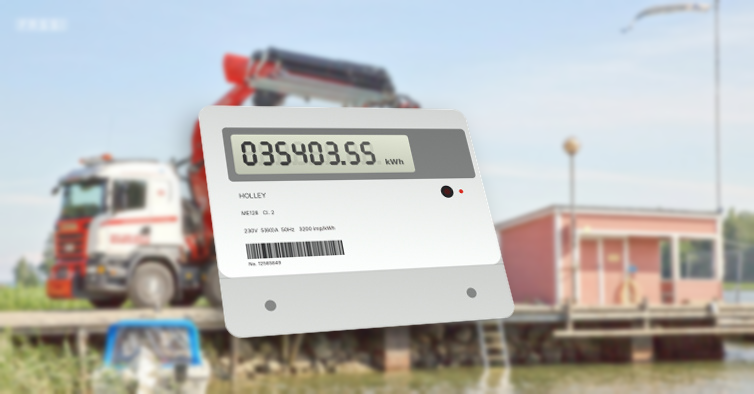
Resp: 35403.55 kWh
